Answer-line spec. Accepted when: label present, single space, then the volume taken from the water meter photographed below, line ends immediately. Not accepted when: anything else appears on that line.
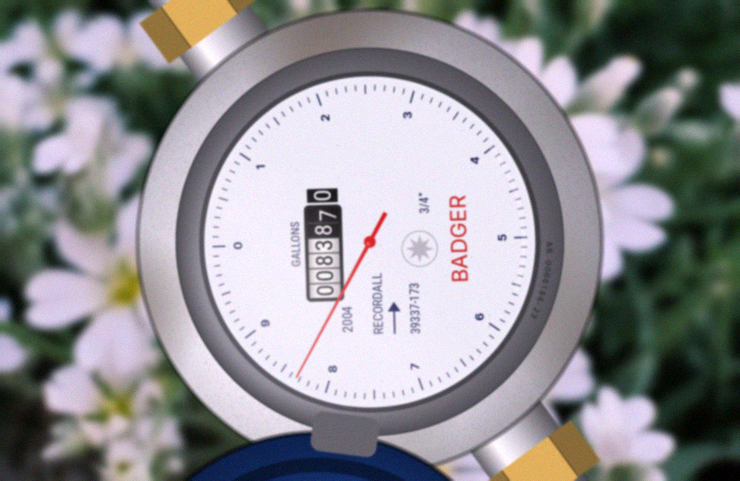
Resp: 83868.3 gal
